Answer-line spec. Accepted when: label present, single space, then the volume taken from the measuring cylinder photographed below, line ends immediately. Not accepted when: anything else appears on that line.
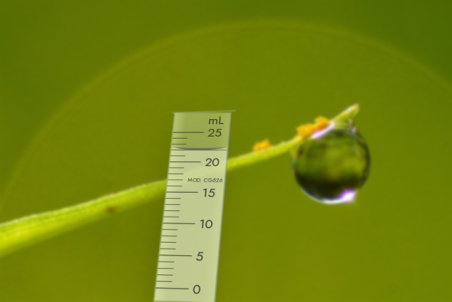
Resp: 22 mL
